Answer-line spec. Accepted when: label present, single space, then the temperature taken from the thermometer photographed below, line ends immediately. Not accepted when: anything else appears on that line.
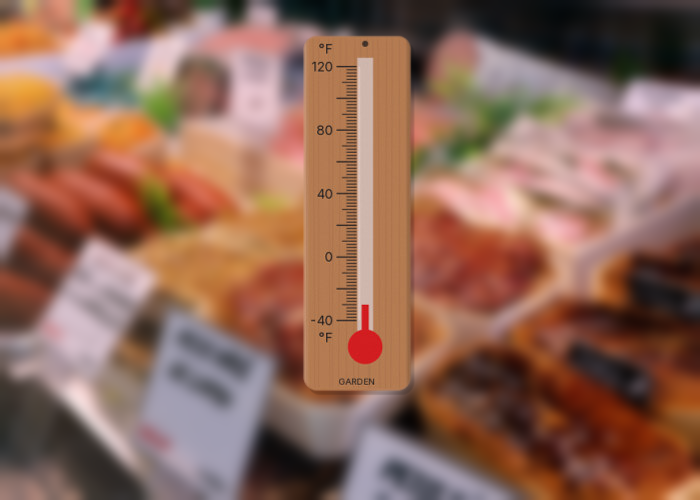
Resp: -30 °F
